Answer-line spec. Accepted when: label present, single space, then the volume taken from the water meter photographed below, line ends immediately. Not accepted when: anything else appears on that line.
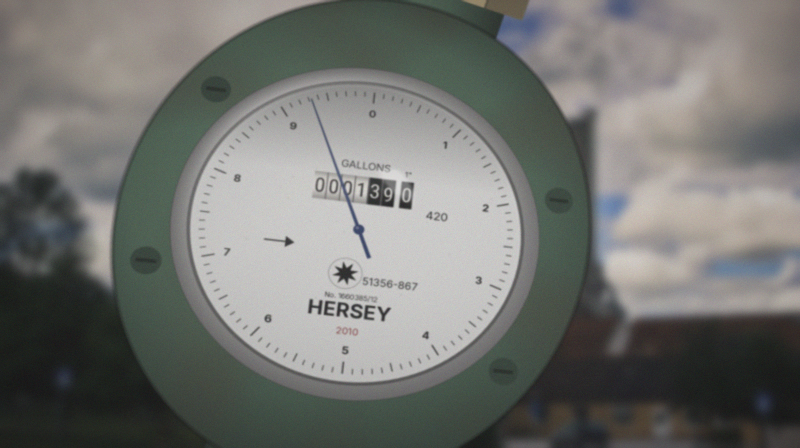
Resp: 1389.3 gal
